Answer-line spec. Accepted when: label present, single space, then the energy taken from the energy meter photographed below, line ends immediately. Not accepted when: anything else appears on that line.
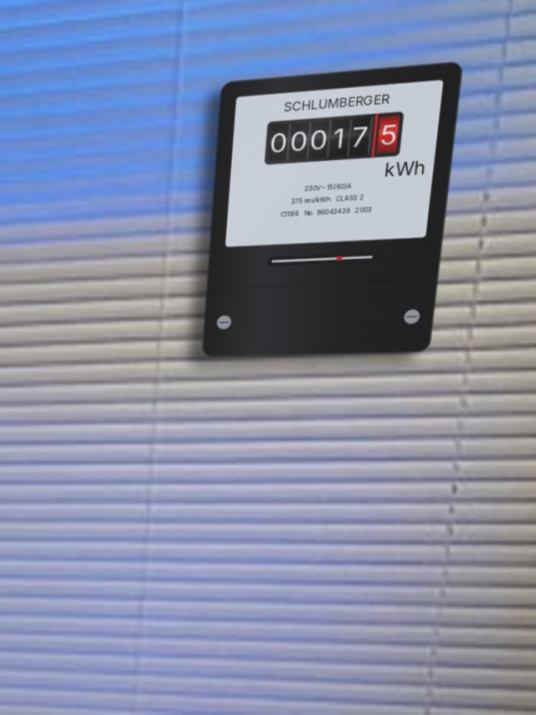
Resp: 17.5 kWh
